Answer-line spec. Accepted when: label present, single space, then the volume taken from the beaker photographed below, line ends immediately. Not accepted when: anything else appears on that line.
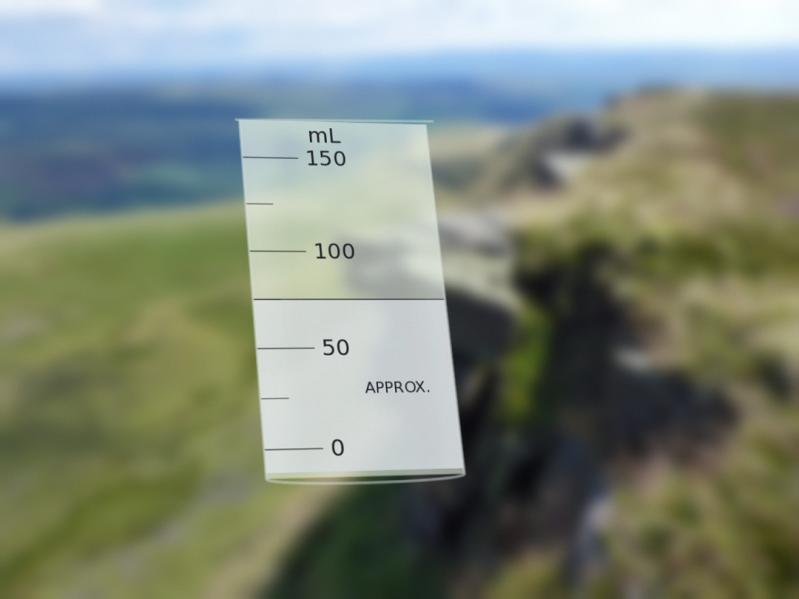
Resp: 75 mL
